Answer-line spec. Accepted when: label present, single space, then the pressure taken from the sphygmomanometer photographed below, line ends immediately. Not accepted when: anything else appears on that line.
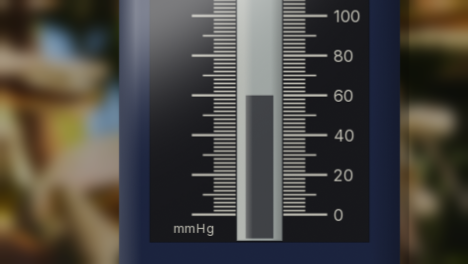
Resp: 60 mmHg
